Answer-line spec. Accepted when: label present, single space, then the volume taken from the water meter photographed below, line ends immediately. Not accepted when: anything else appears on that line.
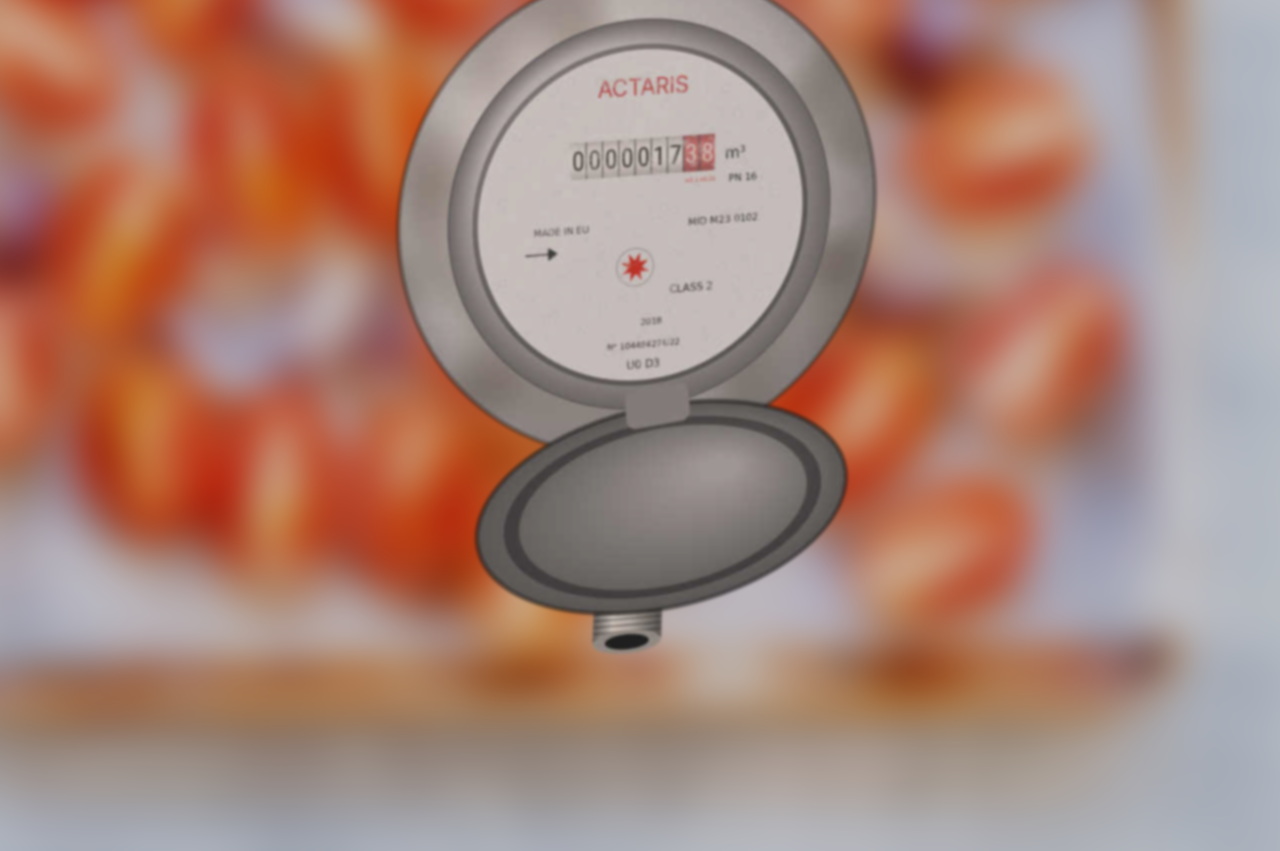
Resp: 17.38 m³
